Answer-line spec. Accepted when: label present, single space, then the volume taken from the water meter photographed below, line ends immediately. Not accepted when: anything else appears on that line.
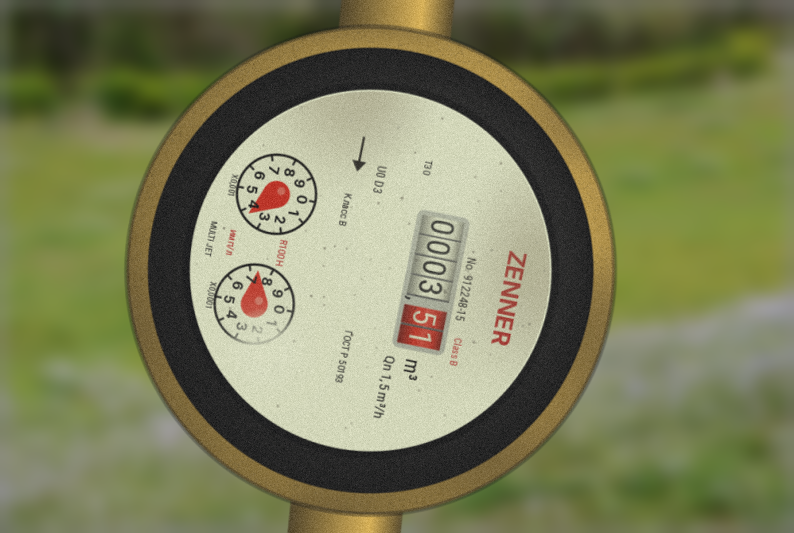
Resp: 3.5137 m³
